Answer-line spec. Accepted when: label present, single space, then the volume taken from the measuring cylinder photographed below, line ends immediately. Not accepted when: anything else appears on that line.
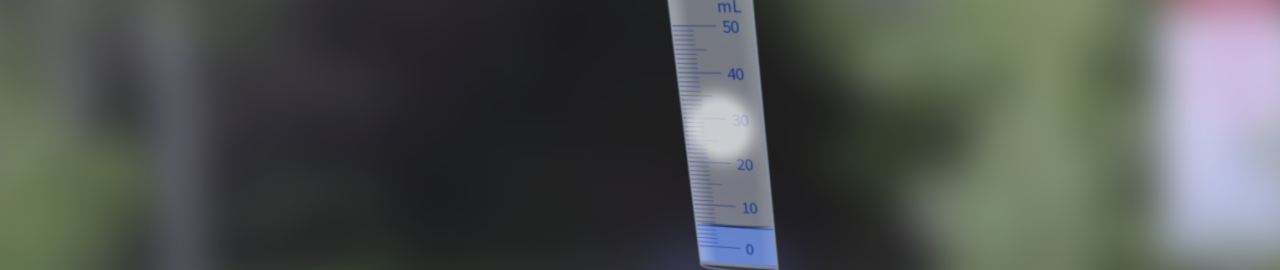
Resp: 5 mL
